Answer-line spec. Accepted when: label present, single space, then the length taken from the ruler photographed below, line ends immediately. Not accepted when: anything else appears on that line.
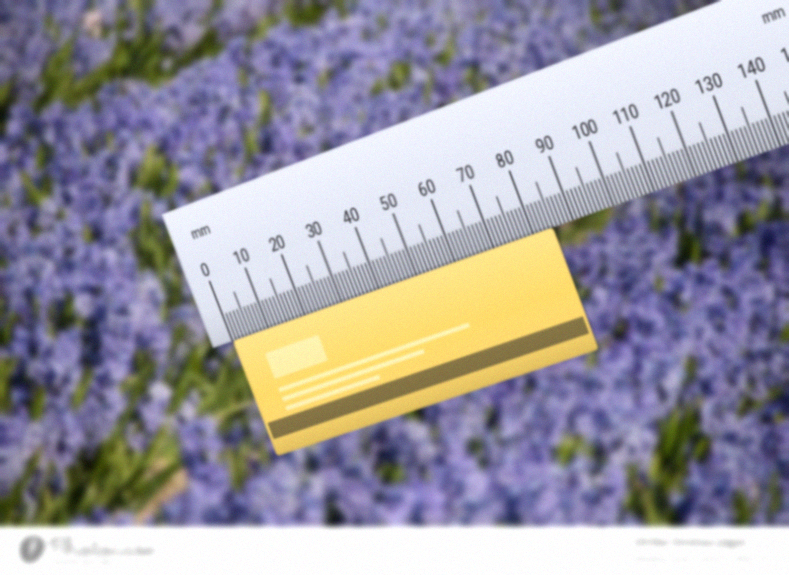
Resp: 85 mm
